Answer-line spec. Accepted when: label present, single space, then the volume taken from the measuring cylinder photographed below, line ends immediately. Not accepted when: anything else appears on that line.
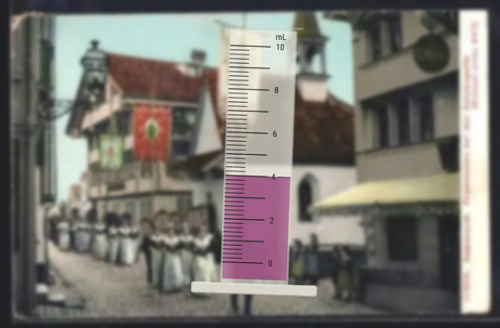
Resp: 4 mL
